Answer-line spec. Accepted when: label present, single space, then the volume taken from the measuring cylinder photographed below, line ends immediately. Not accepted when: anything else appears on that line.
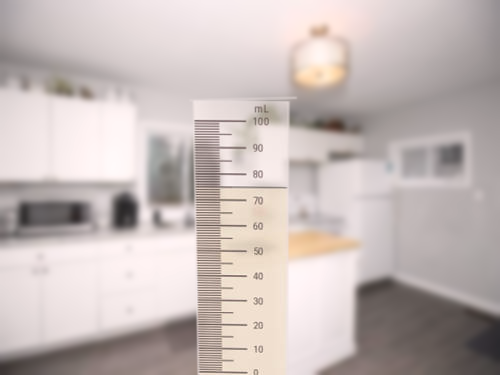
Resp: 75 mL
